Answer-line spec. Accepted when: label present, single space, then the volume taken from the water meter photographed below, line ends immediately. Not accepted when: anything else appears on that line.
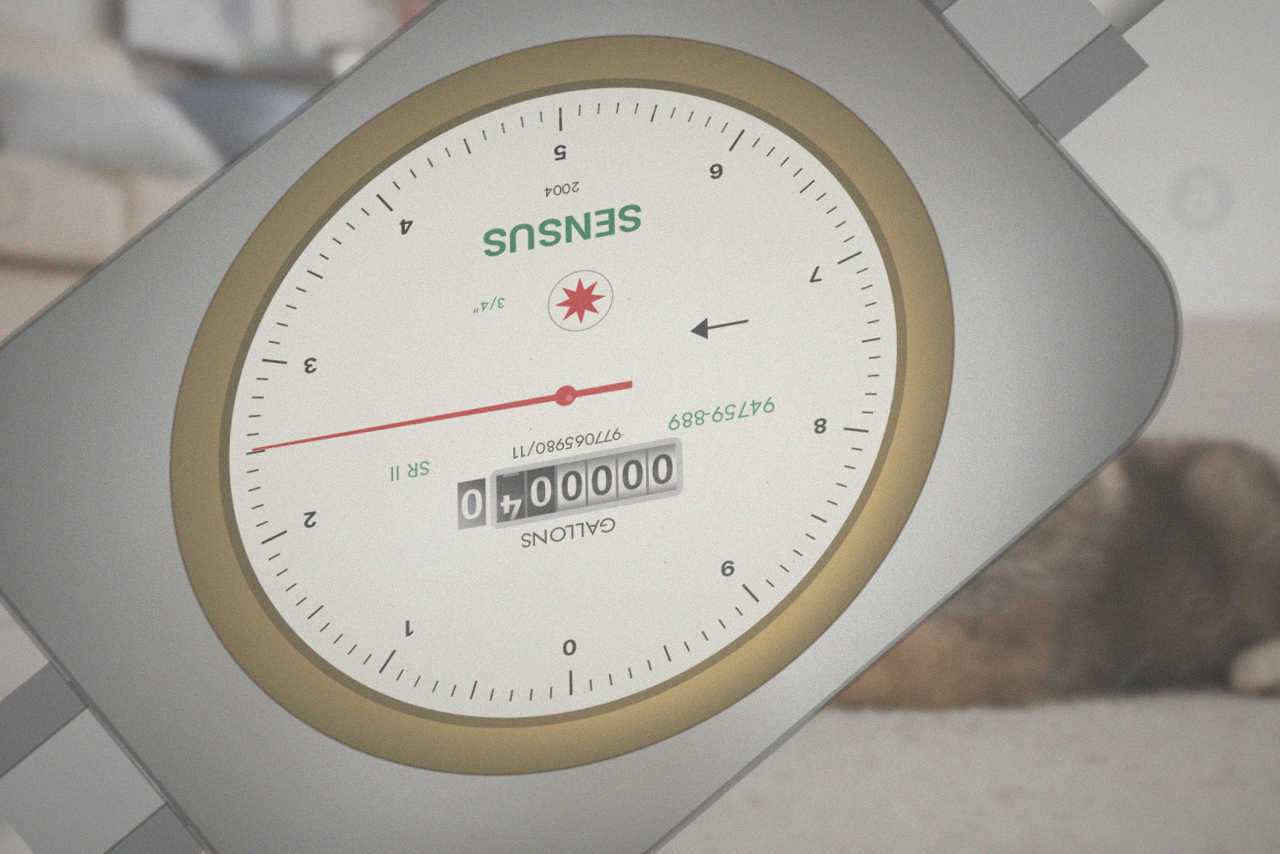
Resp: 42.5 gal
